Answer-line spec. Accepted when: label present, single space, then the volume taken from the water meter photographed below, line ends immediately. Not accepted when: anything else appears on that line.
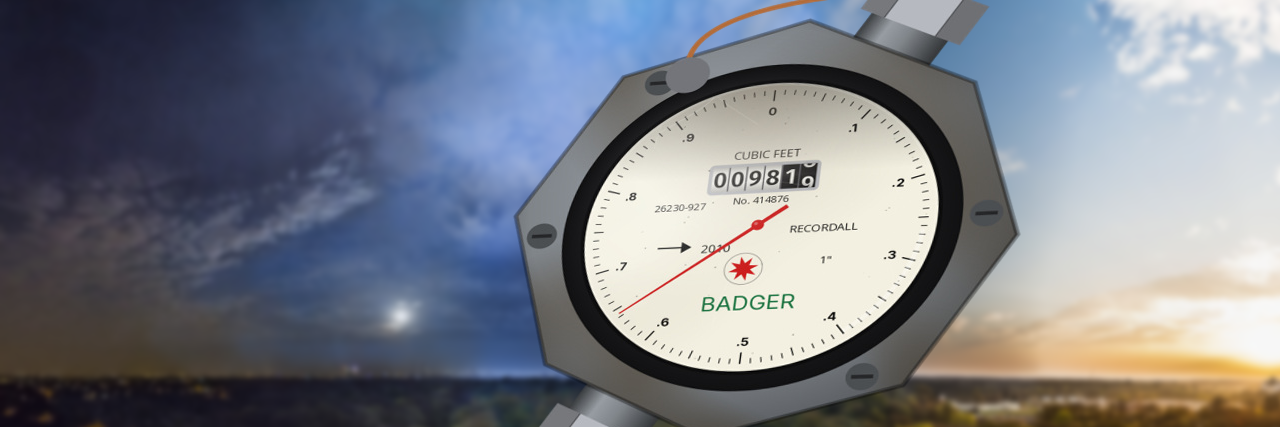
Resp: 9818.64 ft³
